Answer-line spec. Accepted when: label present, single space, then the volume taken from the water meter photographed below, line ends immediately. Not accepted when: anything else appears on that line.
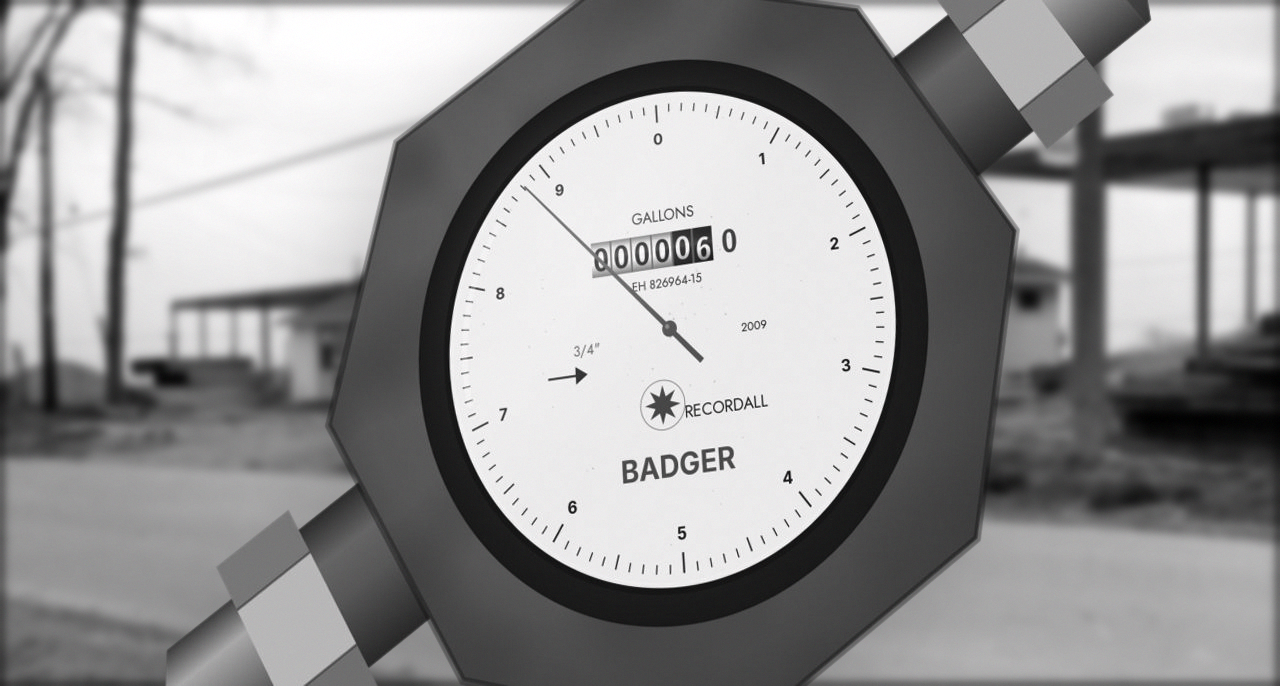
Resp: 58.8 gal
